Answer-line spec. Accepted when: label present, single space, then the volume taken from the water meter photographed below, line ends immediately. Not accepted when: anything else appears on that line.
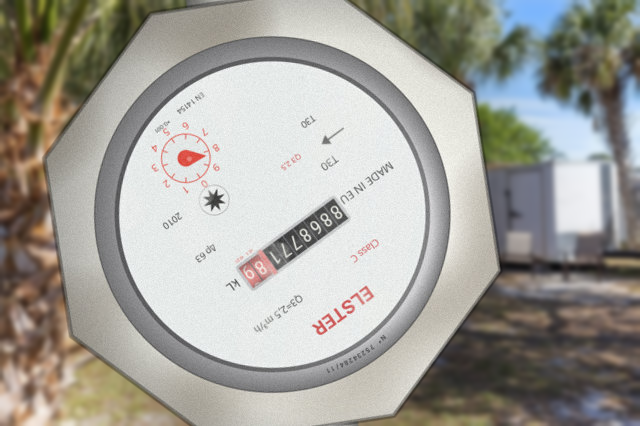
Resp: 8868771.888 kL
